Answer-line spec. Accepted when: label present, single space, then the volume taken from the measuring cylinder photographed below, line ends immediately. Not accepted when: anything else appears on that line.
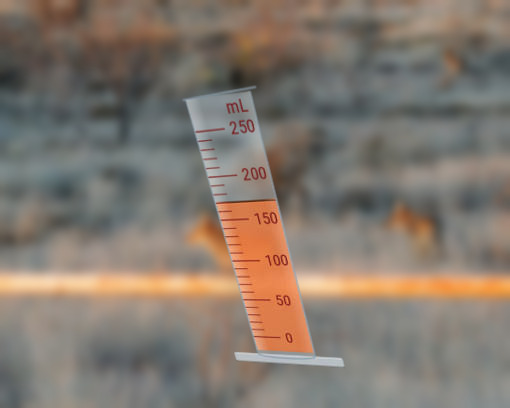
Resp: 170 mL
